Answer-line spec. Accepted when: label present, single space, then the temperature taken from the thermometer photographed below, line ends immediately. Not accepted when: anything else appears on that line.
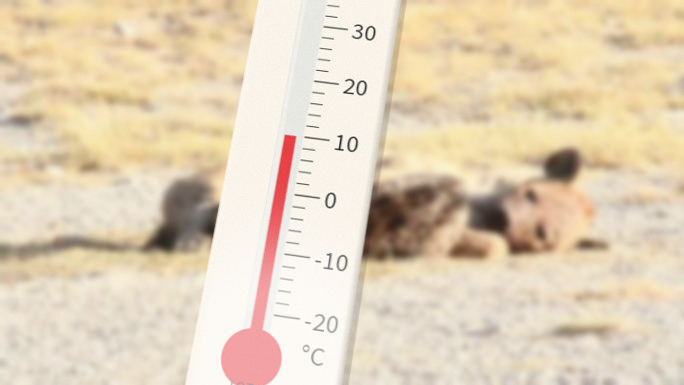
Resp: 10 °C
